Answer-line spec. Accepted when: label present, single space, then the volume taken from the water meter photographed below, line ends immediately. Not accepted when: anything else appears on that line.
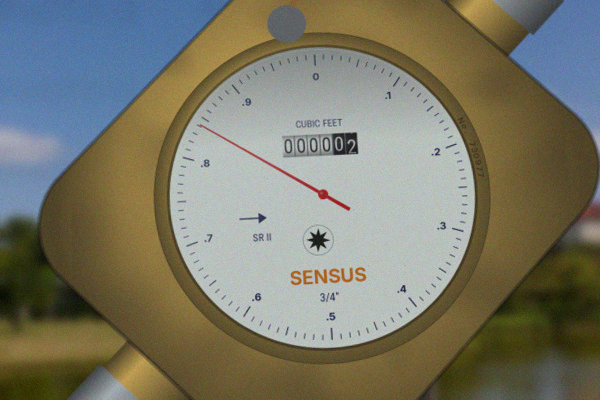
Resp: 1.84 ft³
